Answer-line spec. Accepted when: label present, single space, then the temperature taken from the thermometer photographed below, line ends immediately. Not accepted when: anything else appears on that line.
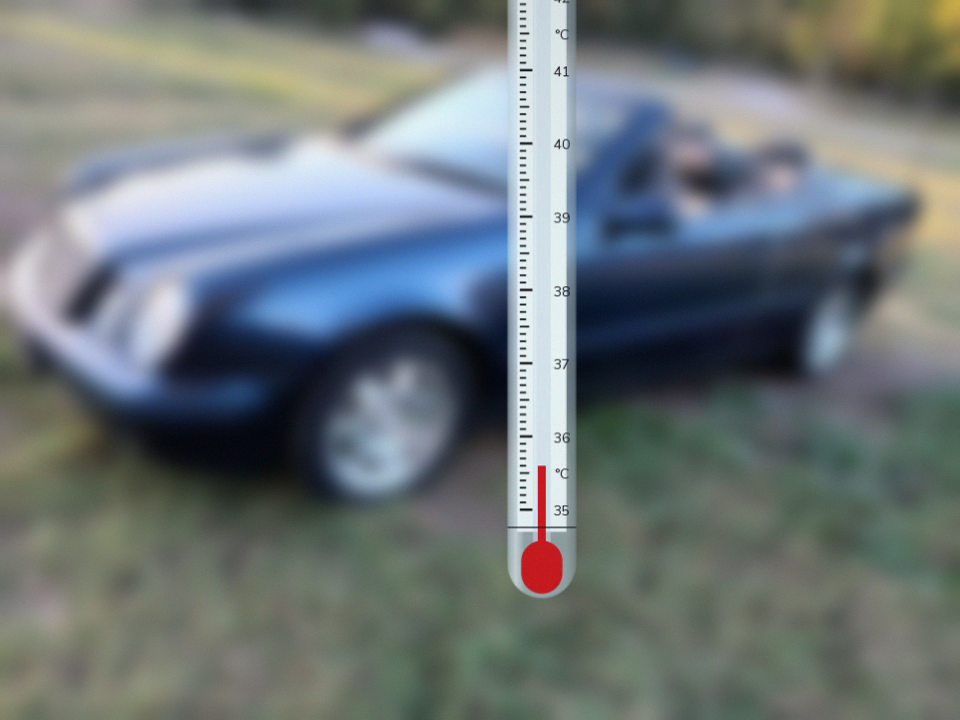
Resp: 35.6 °C
